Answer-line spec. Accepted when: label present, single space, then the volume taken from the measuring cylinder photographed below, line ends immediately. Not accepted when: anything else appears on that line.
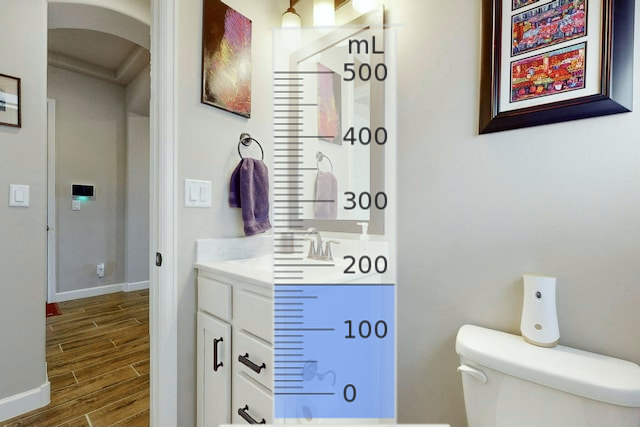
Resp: 170 mL
